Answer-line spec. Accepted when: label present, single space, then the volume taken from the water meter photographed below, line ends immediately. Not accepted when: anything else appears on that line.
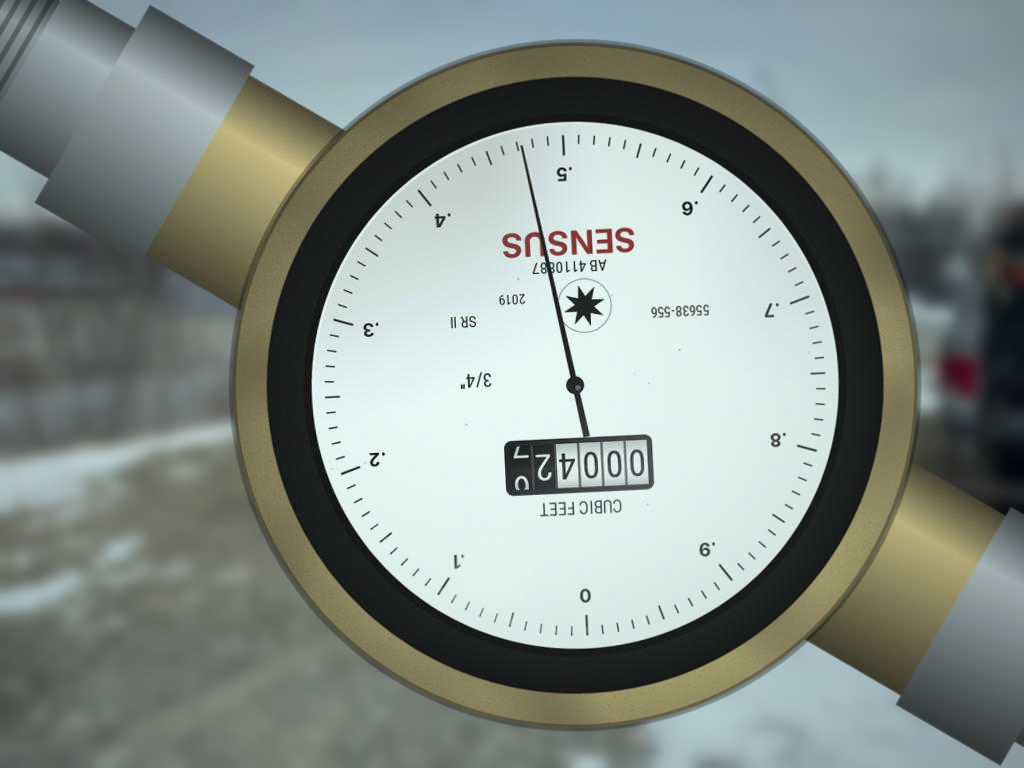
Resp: 426.47 ft³
